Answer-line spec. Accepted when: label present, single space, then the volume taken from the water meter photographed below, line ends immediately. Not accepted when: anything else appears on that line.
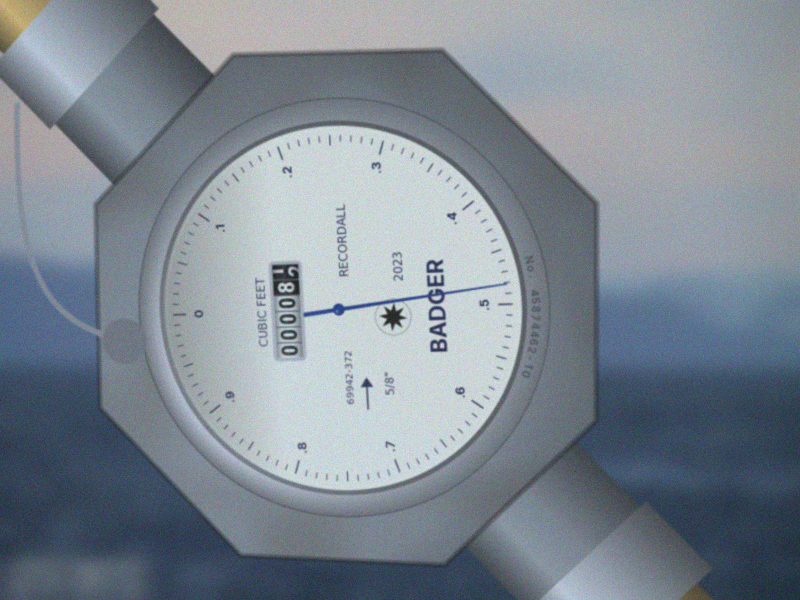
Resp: 81.48 ft³
